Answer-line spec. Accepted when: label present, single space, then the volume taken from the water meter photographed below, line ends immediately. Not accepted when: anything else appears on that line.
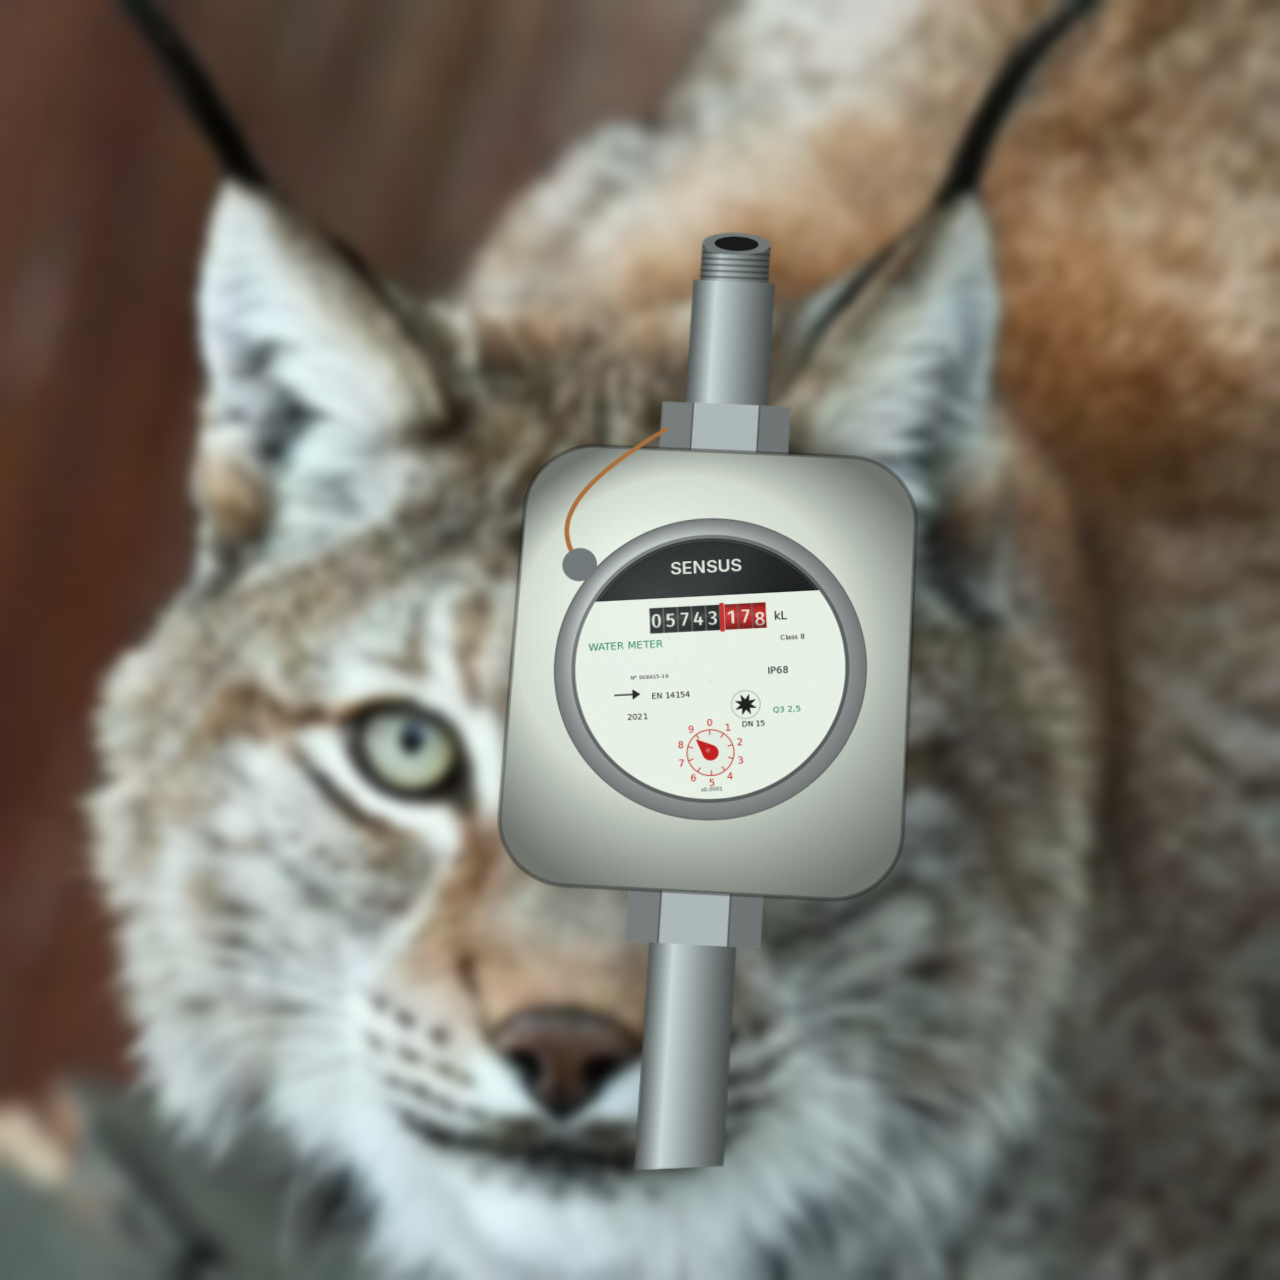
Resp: 5743.1778 kL
